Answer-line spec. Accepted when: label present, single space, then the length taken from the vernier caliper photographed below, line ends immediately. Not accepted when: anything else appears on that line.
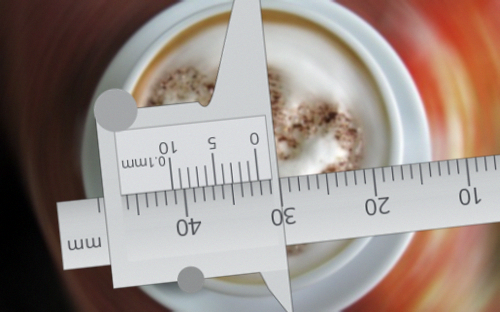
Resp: 32.2 mm
